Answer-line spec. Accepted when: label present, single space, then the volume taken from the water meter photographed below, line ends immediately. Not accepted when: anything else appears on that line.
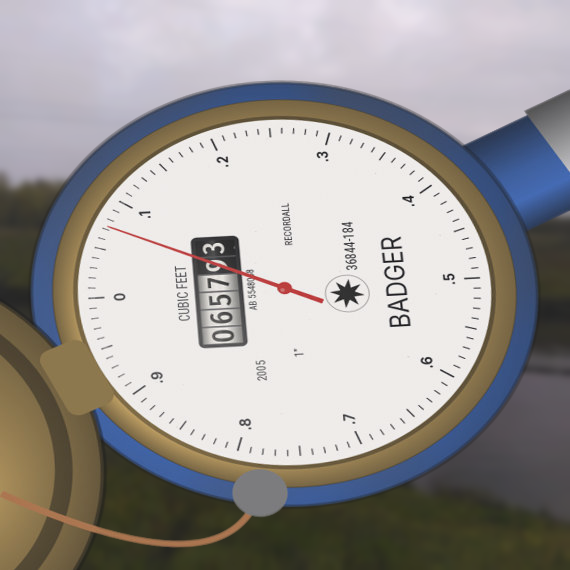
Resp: 65793.07 ft³
